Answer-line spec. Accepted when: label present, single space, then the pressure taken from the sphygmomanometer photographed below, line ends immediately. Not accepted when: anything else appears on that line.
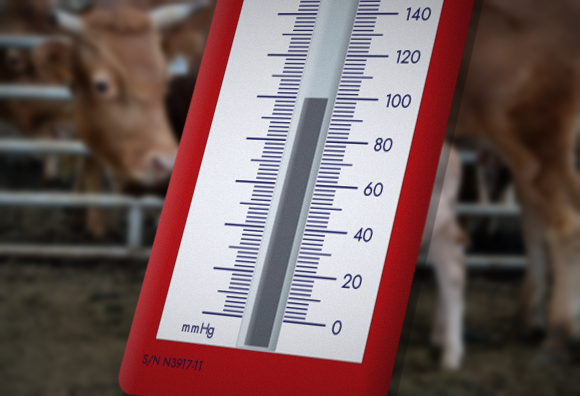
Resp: 100 mmHg
